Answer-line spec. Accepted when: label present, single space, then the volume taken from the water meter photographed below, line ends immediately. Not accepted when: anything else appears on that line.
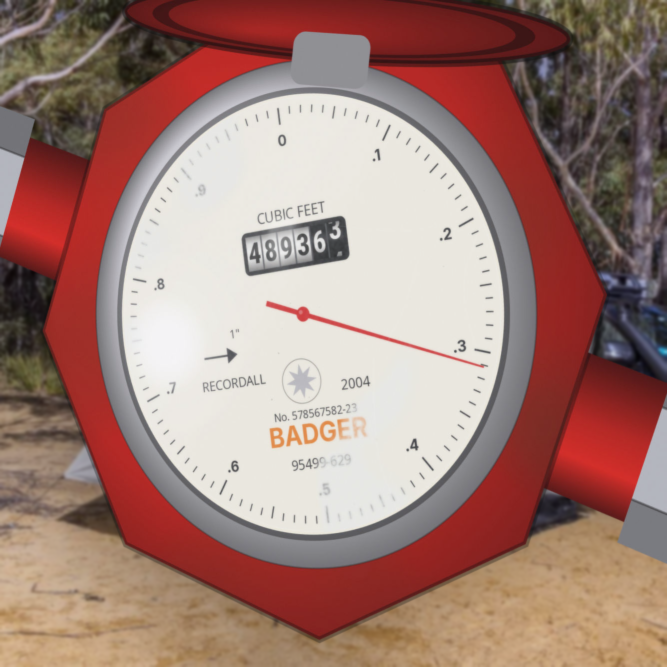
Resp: 489363.31 ft³
